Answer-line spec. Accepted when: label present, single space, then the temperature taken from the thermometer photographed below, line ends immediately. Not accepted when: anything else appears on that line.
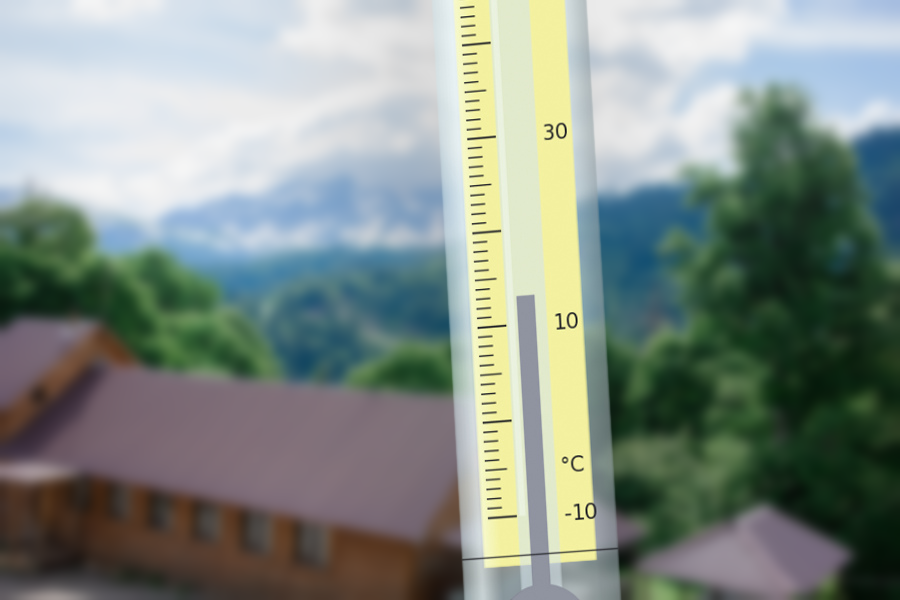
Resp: 13 °C
